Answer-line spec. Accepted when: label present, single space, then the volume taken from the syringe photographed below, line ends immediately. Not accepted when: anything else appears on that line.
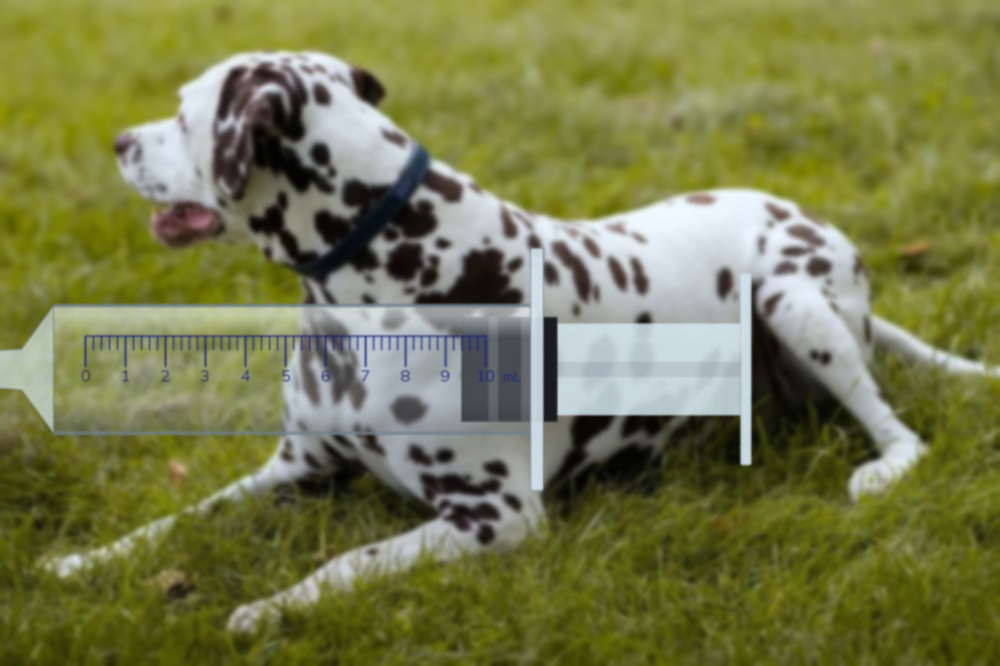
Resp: 9.4 mL
